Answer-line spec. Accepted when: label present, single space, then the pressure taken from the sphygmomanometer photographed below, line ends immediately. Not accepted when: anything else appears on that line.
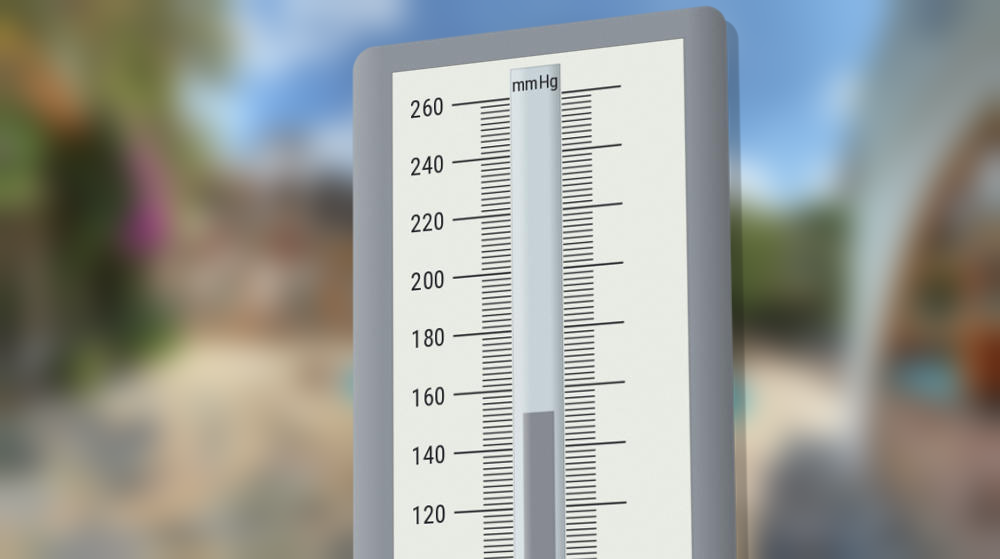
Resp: 152 mmHg
